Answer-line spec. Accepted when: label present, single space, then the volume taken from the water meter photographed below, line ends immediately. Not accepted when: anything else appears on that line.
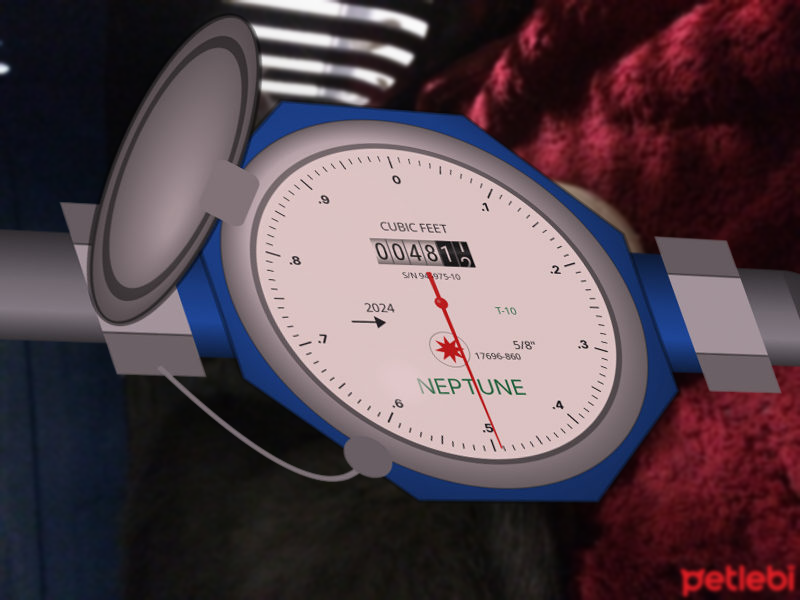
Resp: 4811.49 ft³
